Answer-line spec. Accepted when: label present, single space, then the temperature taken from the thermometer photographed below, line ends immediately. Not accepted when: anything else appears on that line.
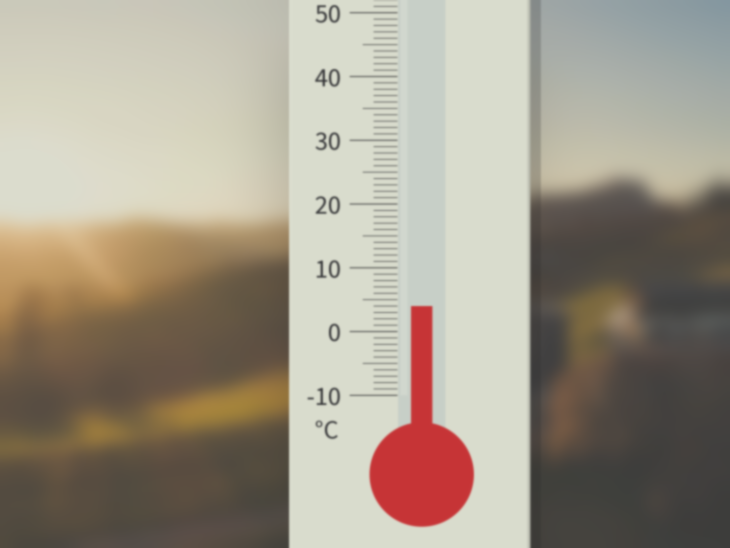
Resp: 4 °C
